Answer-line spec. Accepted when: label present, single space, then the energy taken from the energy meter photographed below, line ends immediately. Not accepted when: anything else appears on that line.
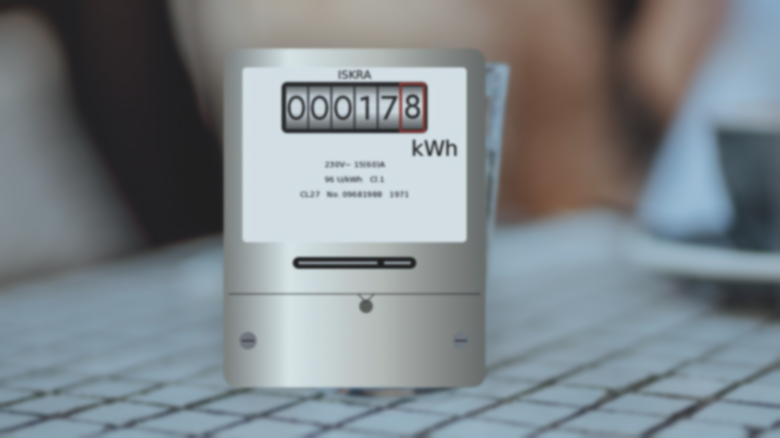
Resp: 17.8 kWh
